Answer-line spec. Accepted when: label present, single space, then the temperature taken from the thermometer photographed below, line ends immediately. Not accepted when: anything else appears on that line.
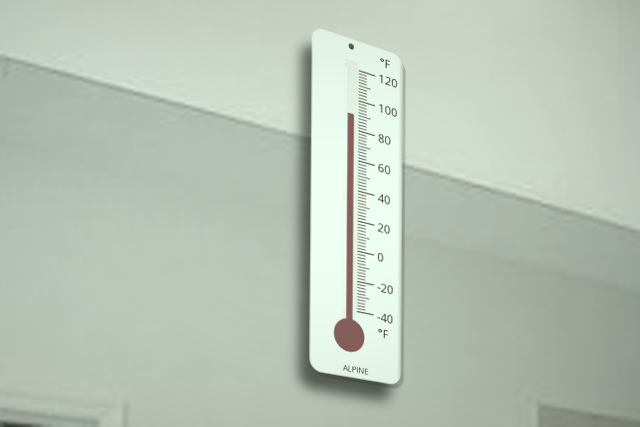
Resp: 90 °F
